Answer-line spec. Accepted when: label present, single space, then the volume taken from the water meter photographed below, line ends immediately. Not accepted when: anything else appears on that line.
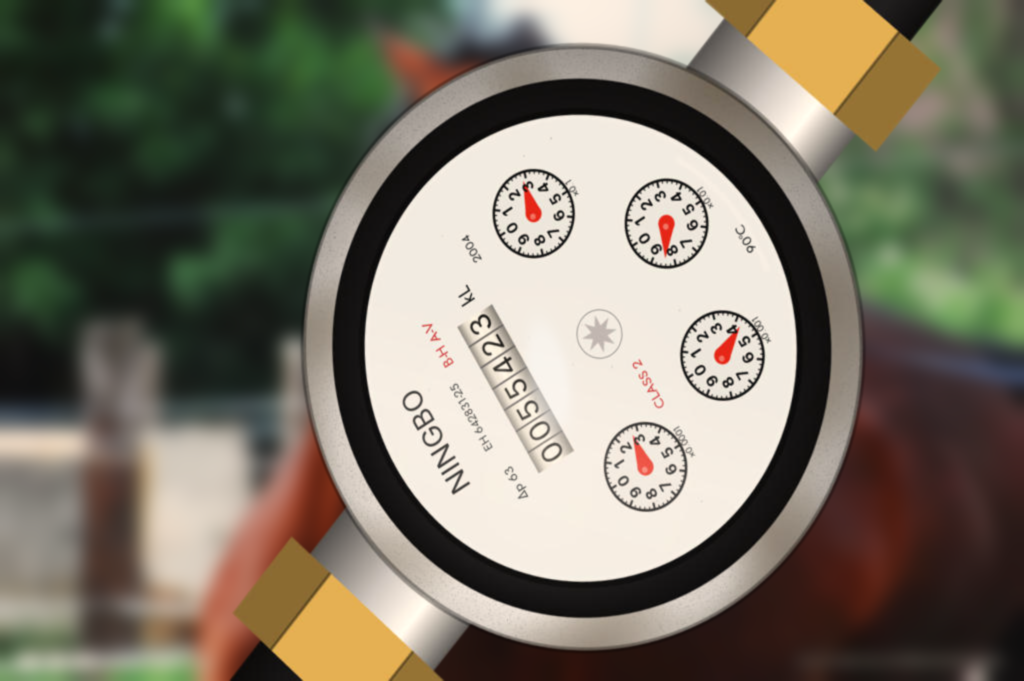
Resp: 55423.2842 kL
